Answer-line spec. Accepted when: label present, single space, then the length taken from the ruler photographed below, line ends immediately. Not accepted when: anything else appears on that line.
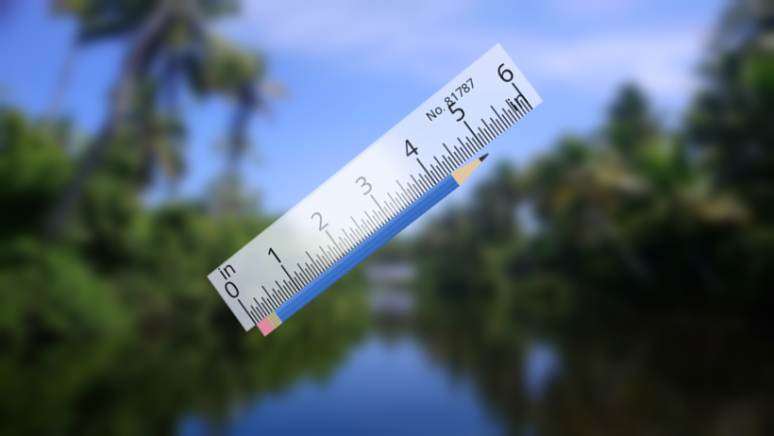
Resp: 5 in
